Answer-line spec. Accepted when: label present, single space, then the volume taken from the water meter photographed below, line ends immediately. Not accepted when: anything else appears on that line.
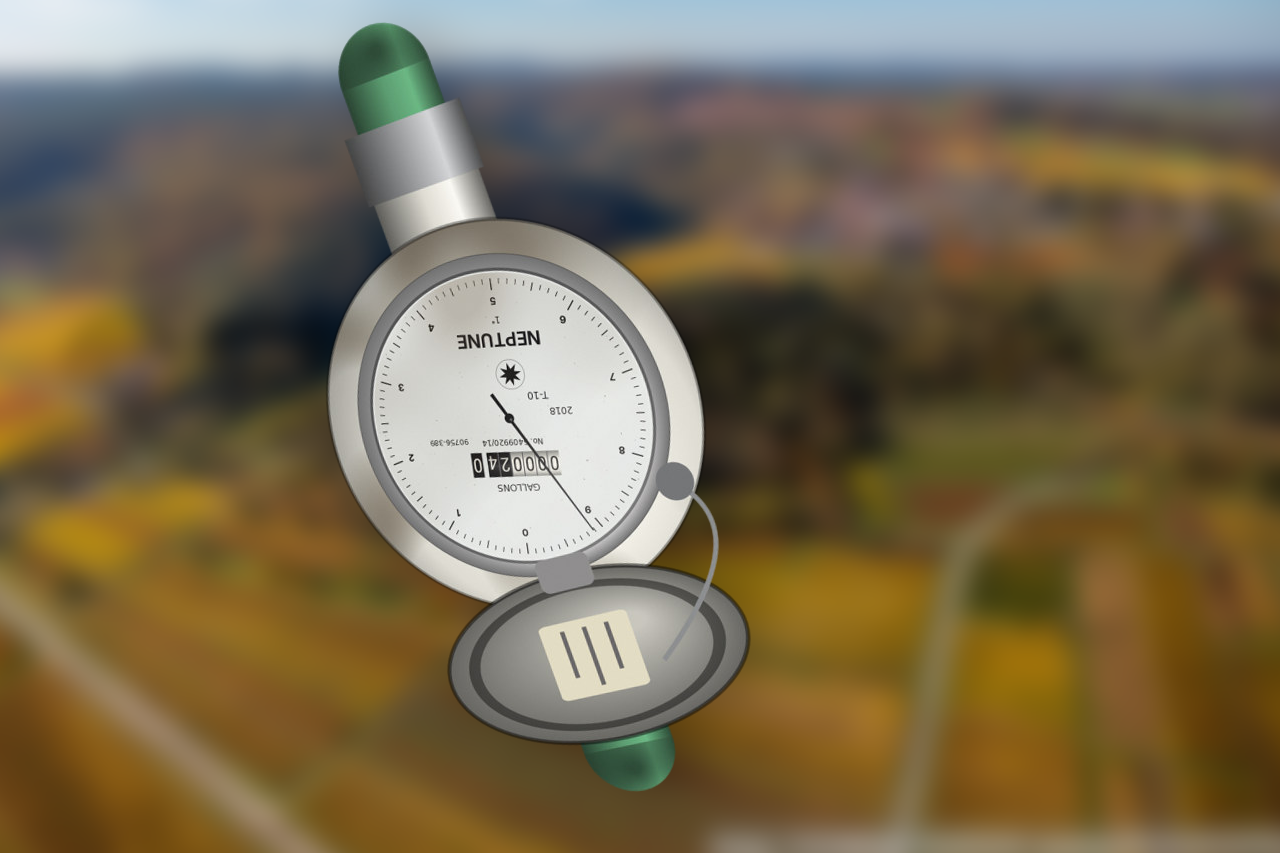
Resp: 239.1 gal
